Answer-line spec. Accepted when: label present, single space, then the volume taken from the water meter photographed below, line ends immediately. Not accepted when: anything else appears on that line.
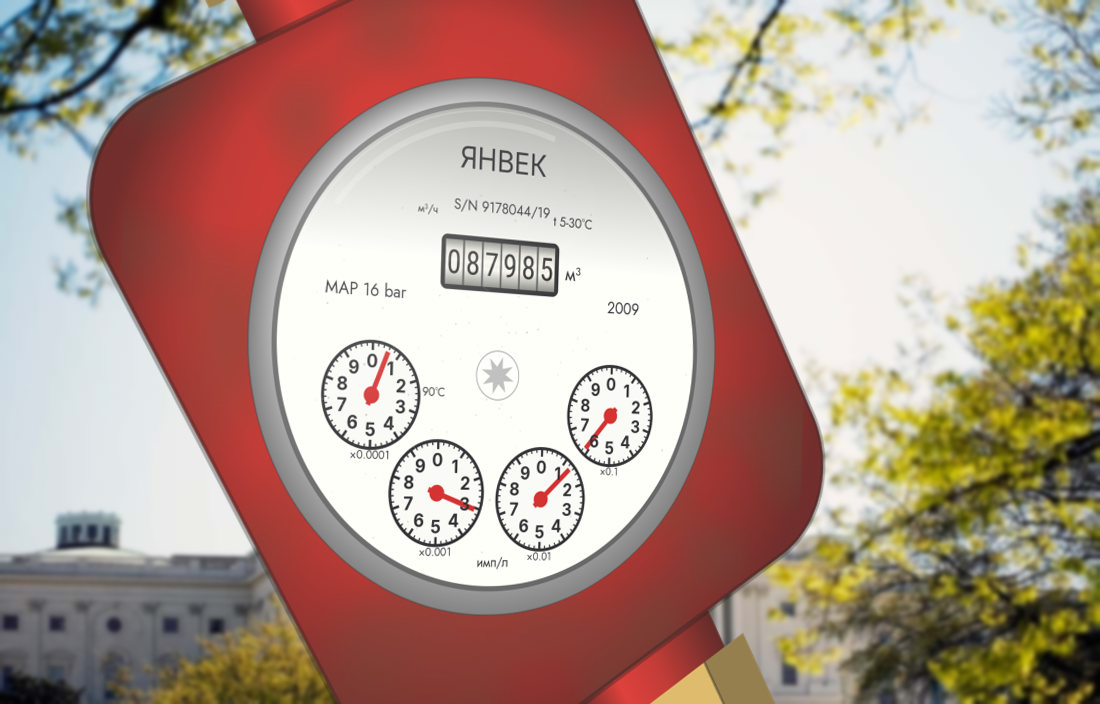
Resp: 87985.6130 m³
